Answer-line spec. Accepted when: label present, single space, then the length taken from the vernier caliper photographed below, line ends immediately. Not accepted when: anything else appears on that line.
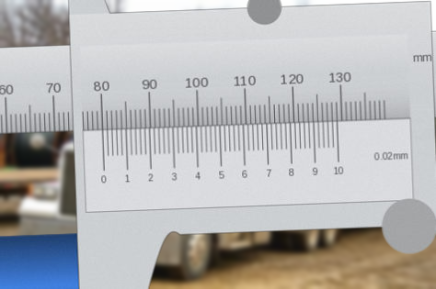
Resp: 80.0 mm
